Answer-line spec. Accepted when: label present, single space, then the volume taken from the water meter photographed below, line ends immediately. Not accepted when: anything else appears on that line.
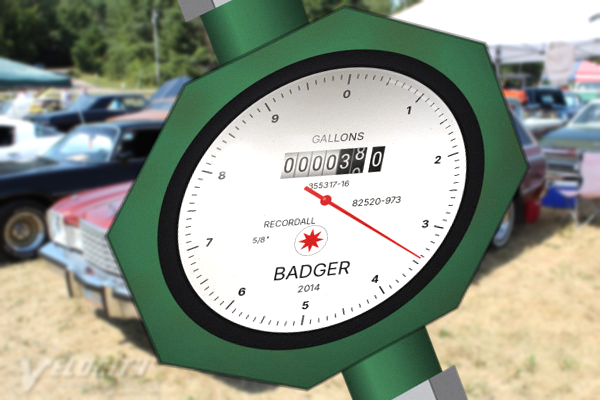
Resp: 383.4 gal
